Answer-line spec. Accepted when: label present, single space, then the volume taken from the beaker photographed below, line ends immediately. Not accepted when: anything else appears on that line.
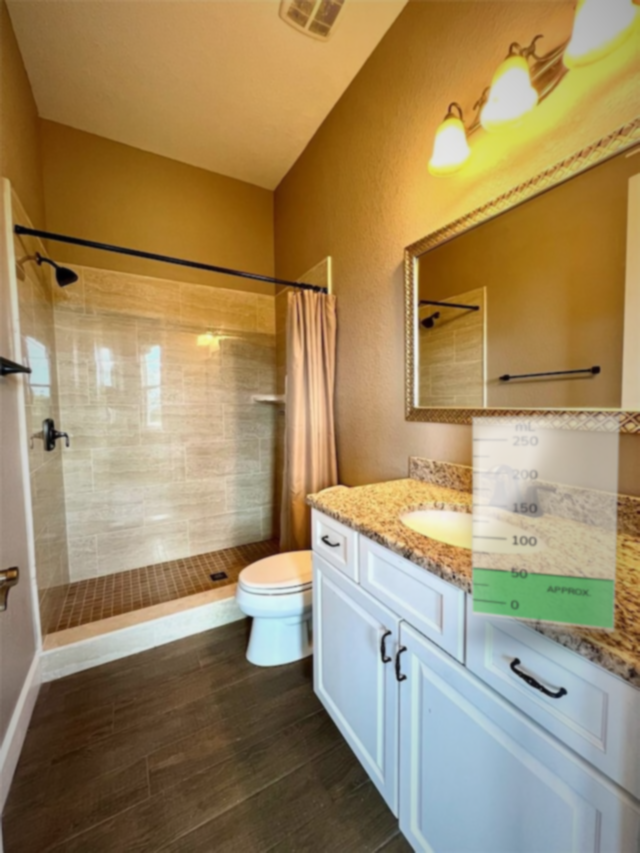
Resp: 50 mL
